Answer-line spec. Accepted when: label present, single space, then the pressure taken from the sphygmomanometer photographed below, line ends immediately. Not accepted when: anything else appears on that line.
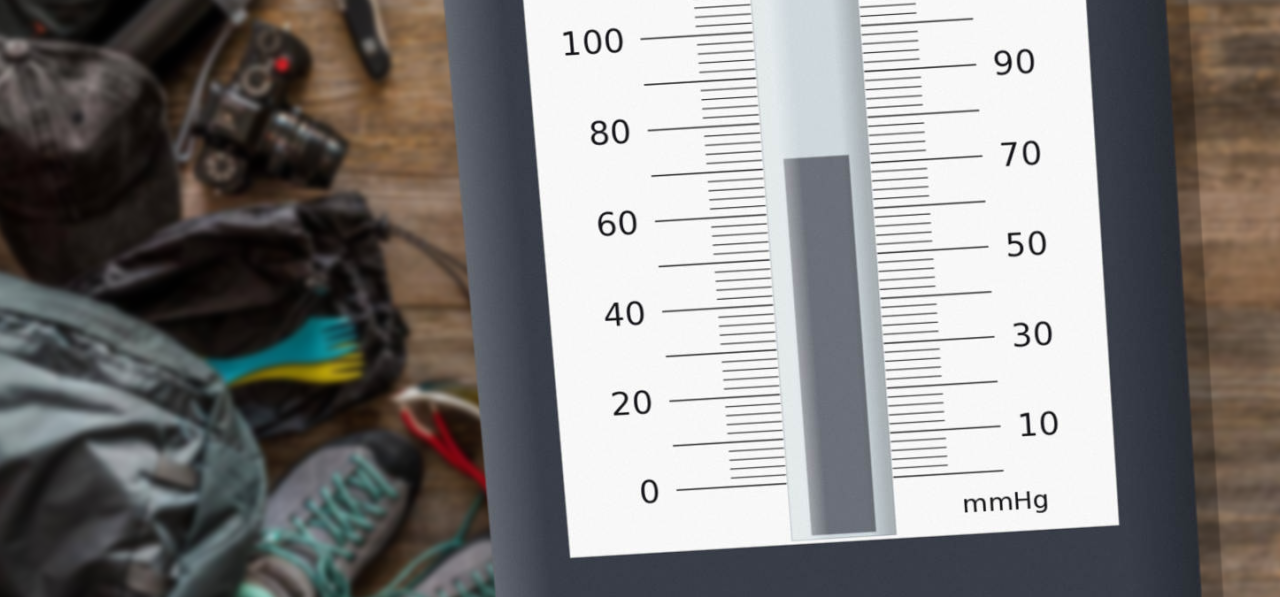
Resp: 72 mmHg
